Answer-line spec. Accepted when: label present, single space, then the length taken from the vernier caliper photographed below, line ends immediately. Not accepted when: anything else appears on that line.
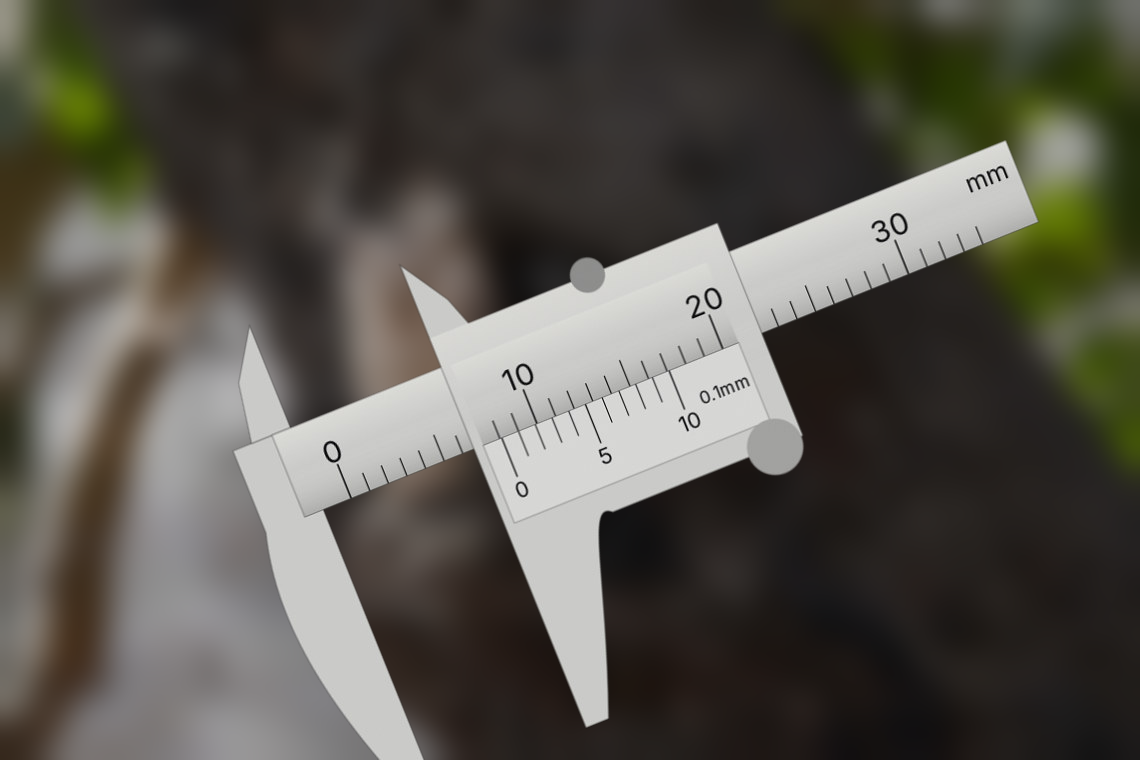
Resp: 8.1 mm
